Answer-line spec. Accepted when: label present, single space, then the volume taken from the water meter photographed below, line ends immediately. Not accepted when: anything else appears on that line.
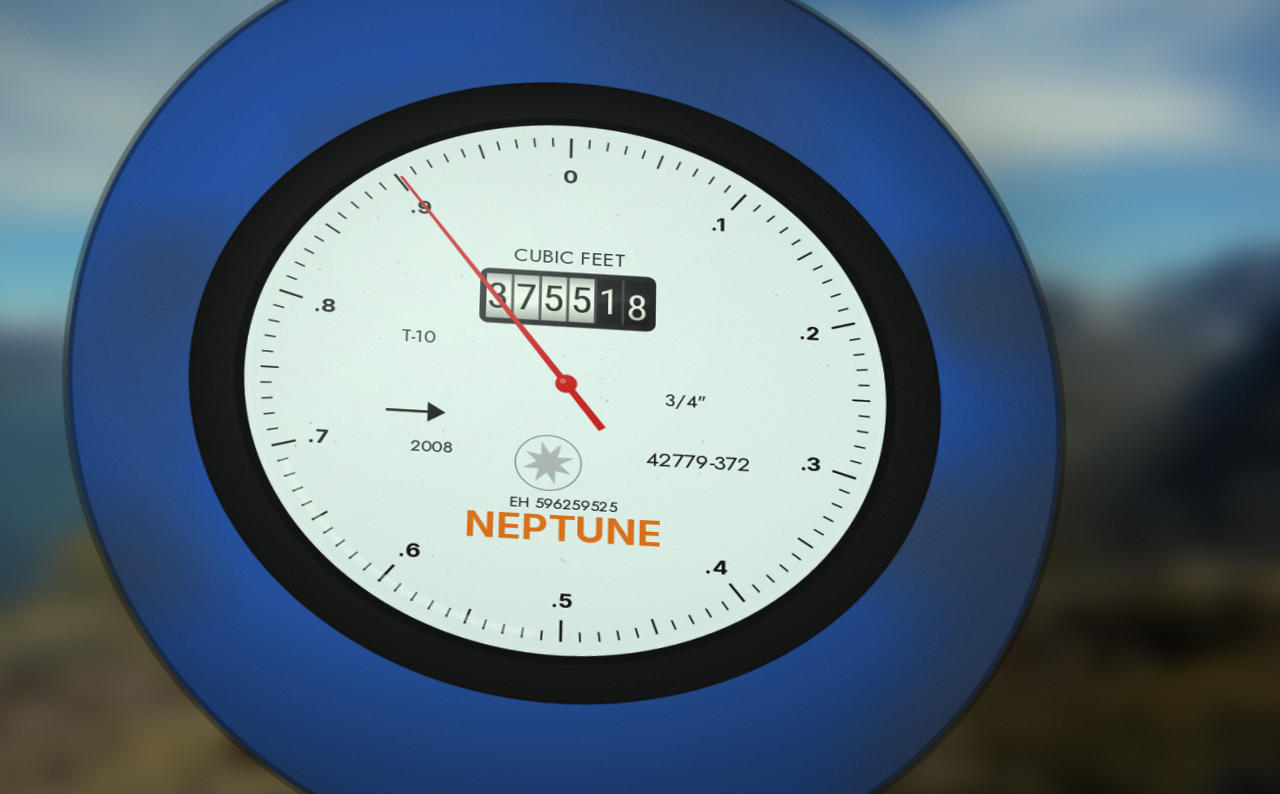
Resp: 375517.90 ft³
